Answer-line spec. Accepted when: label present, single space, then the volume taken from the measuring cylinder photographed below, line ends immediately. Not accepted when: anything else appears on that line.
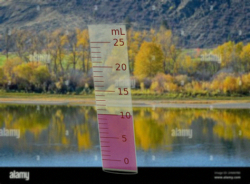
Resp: 10 mL
